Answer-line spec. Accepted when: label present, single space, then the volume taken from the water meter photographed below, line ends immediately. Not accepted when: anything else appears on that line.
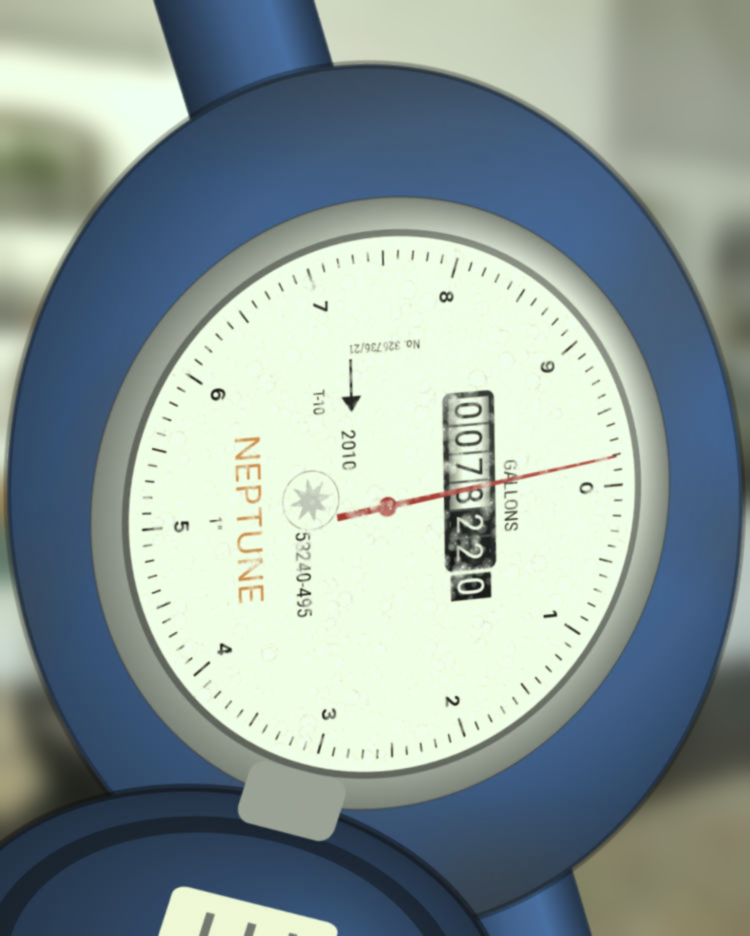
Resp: 78219.8 gal
